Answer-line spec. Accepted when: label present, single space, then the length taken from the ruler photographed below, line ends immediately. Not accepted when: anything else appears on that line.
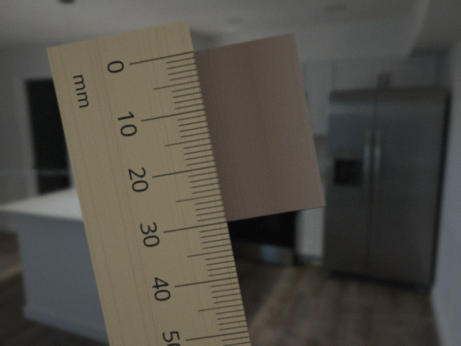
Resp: 30 mm
